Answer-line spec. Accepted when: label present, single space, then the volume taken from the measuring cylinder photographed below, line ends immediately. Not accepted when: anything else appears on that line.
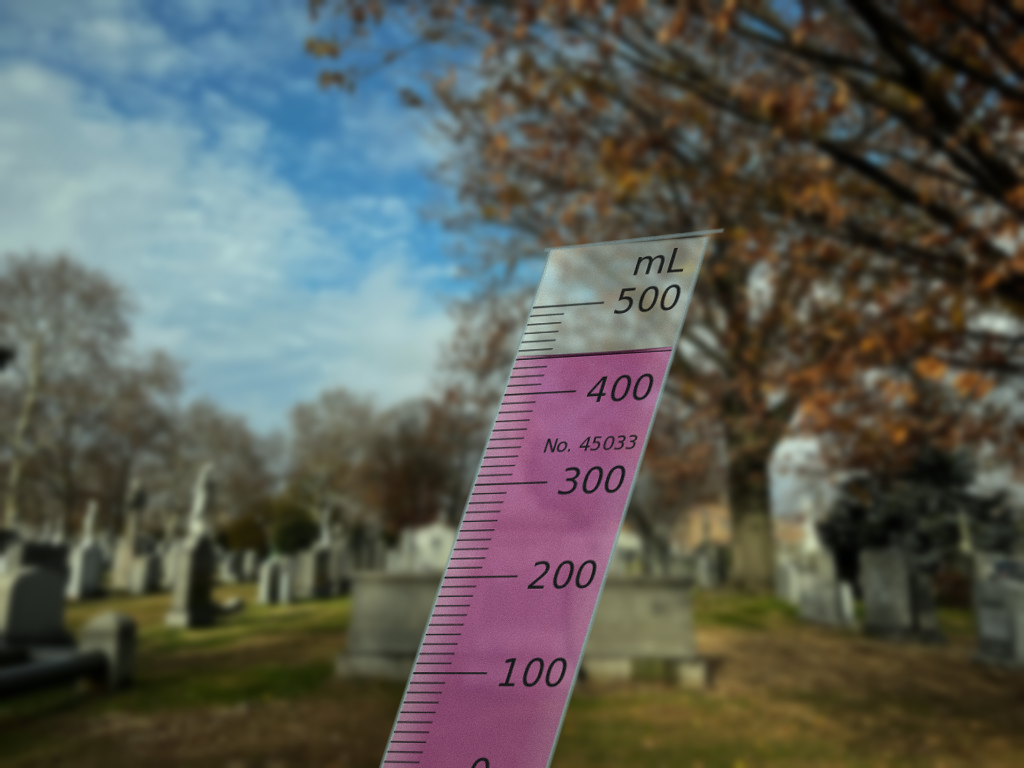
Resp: 440 mL
